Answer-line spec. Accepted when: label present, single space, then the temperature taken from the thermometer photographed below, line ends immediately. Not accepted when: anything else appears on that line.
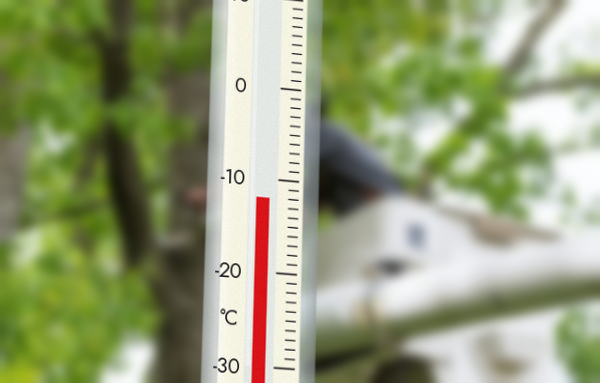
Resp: -12 °C
